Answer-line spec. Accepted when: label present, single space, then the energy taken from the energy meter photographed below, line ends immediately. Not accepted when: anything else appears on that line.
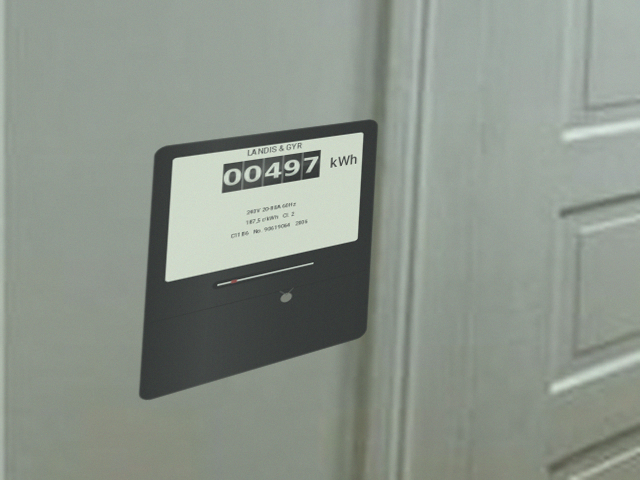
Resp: 497 kWh
